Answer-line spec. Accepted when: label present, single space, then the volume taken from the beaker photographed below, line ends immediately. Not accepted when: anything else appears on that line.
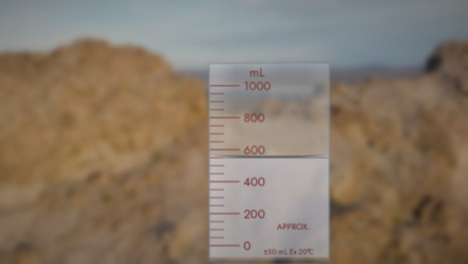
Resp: 550 mL
